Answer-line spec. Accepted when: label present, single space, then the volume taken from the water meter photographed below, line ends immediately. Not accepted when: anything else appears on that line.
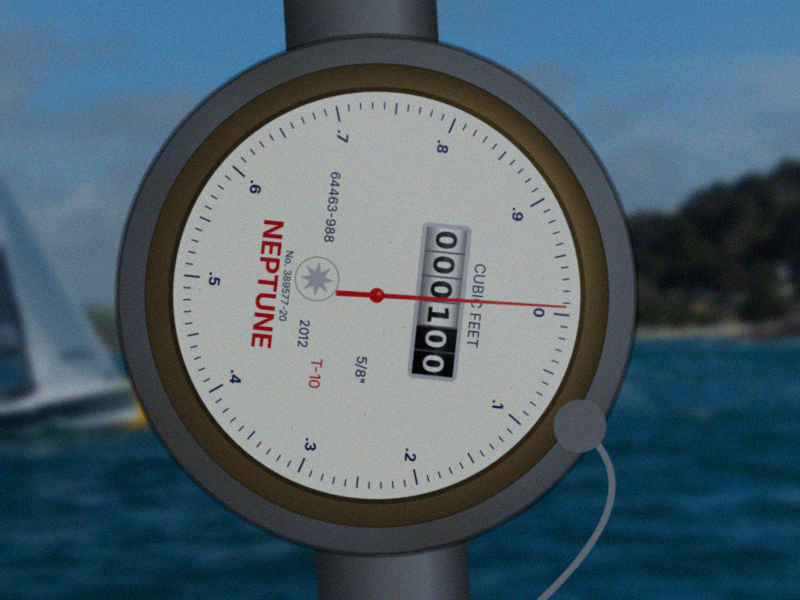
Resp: 99.99 ft³
